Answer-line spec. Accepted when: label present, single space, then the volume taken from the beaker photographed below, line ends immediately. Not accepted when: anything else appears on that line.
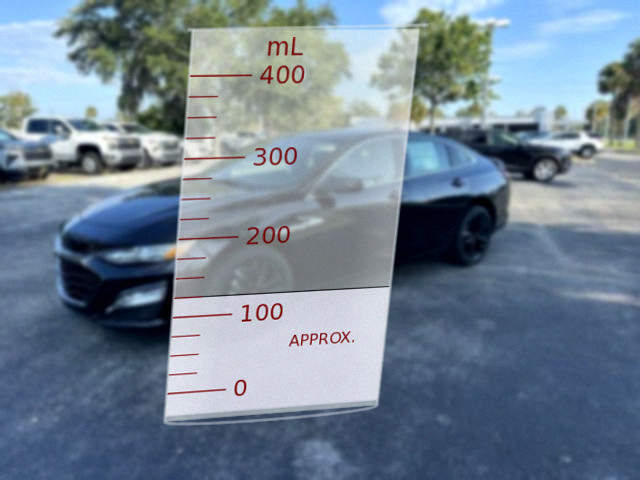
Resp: 125 mL
